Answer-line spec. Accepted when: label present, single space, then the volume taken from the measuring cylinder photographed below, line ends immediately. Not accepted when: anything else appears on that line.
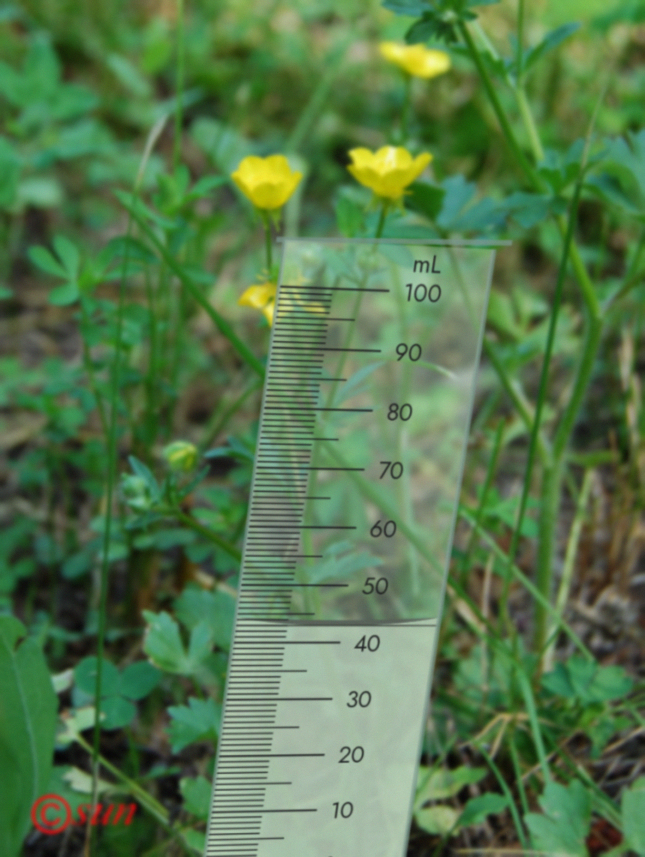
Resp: 43 mL
